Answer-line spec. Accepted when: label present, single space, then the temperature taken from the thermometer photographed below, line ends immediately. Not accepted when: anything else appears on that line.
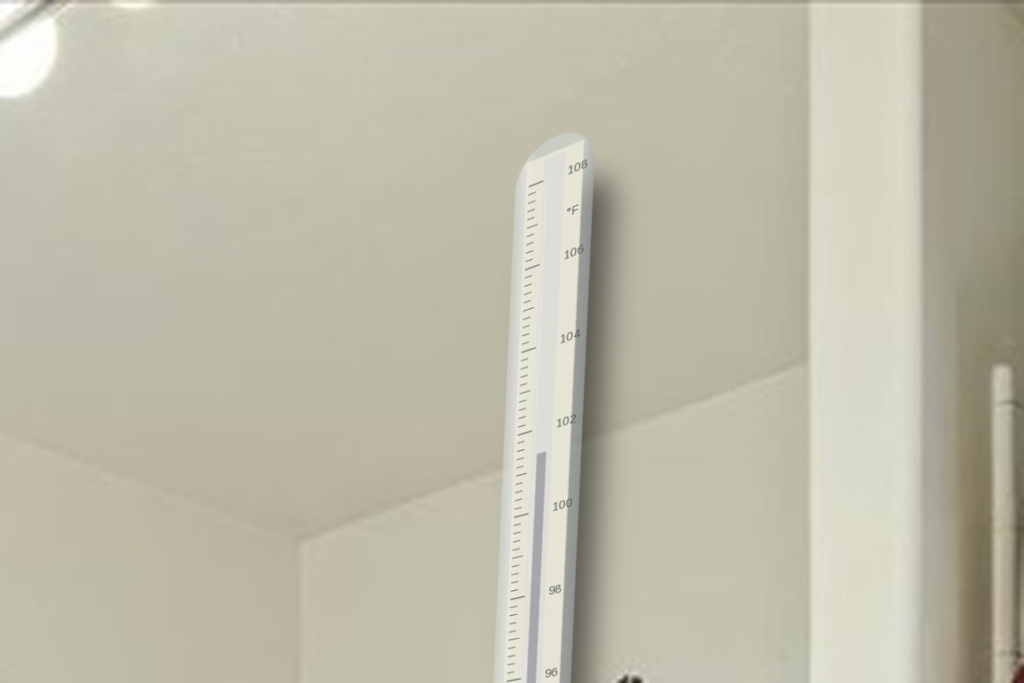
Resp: 101.4 °F
